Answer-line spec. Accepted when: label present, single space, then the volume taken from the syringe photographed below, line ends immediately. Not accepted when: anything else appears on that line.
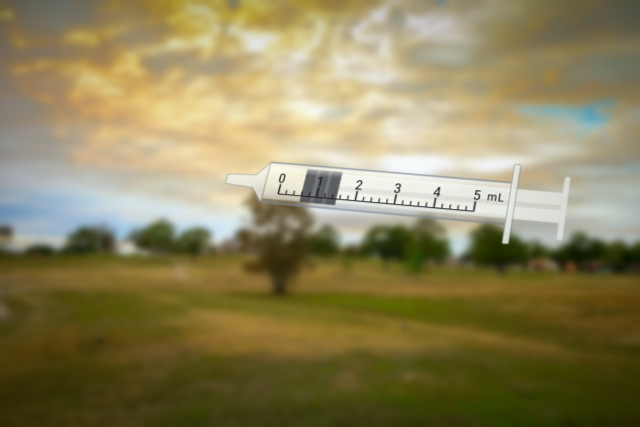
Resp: 0.6 mL
